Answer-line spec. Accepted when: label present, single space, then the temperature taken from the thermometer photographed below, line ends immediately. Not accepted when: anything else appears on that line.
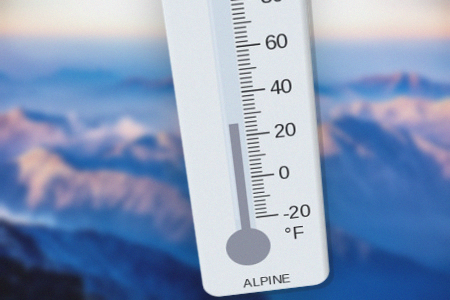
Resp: 26 °F
